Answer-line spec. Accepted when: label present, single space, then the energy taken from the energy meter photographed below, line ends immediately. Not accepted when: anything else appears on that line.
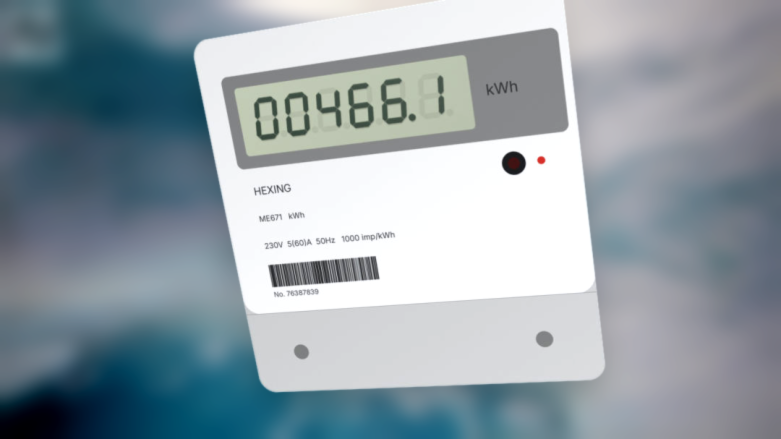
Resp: 466.1 kWh
